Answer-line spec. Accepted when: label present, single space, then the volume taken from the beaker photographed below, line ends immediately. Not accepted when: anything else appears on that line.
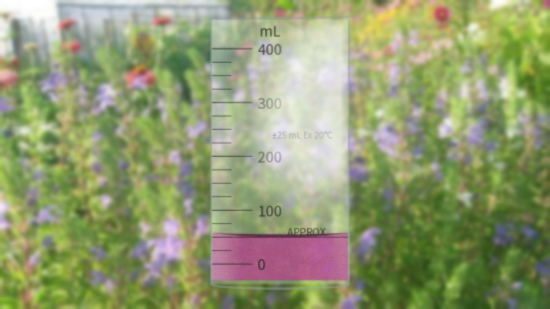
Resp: 50 mL
